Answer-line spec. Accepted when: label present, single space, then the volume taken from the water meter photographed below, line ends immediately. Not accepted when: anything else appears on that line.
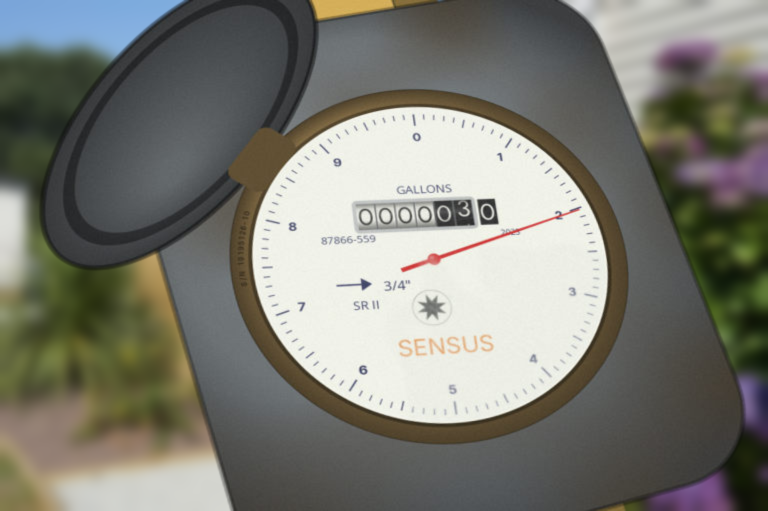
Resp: 32.0 gal
